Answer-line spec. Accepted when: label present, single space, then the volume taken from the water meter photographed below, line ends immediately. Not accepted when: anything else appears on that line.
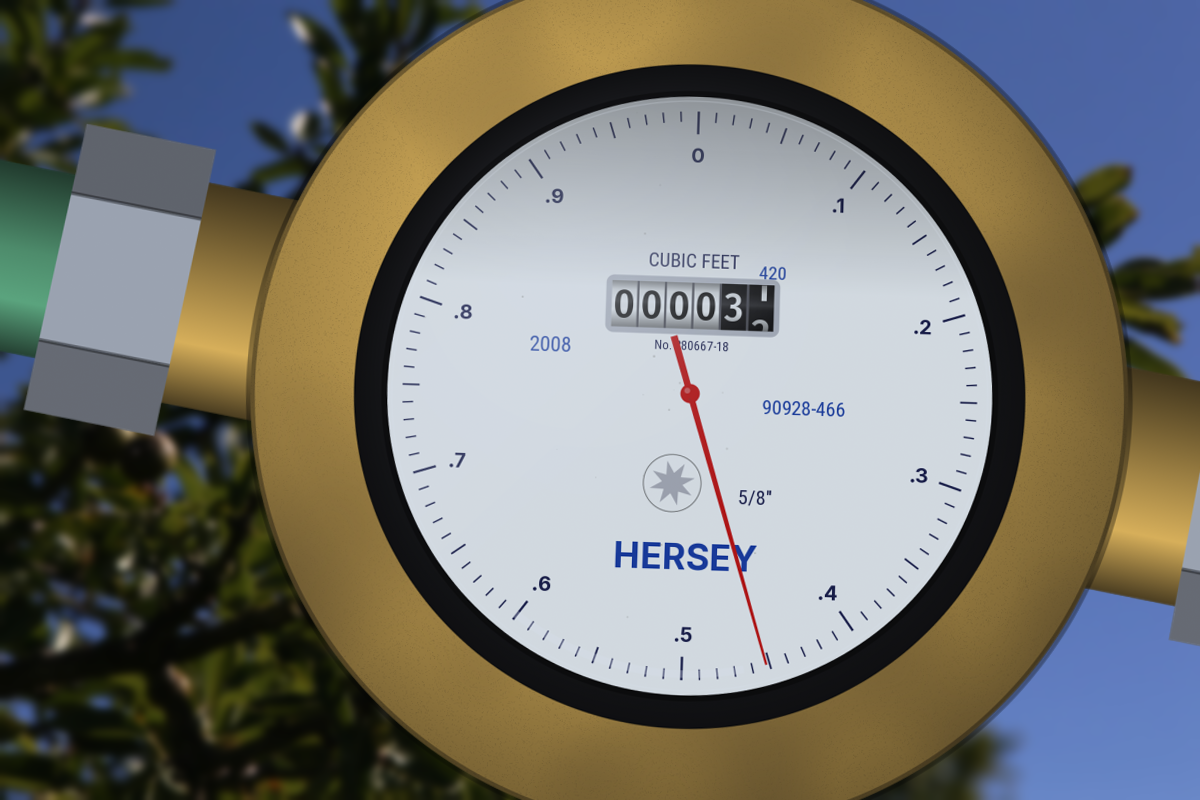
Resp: 31.45 ft³
